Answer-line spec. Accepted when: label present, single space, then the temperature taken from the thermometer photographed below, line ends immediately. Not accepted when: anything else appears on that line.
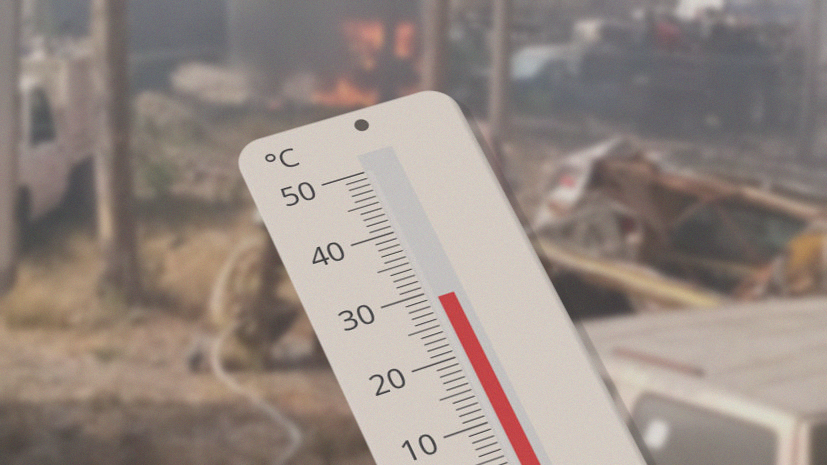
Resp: 29 °C
